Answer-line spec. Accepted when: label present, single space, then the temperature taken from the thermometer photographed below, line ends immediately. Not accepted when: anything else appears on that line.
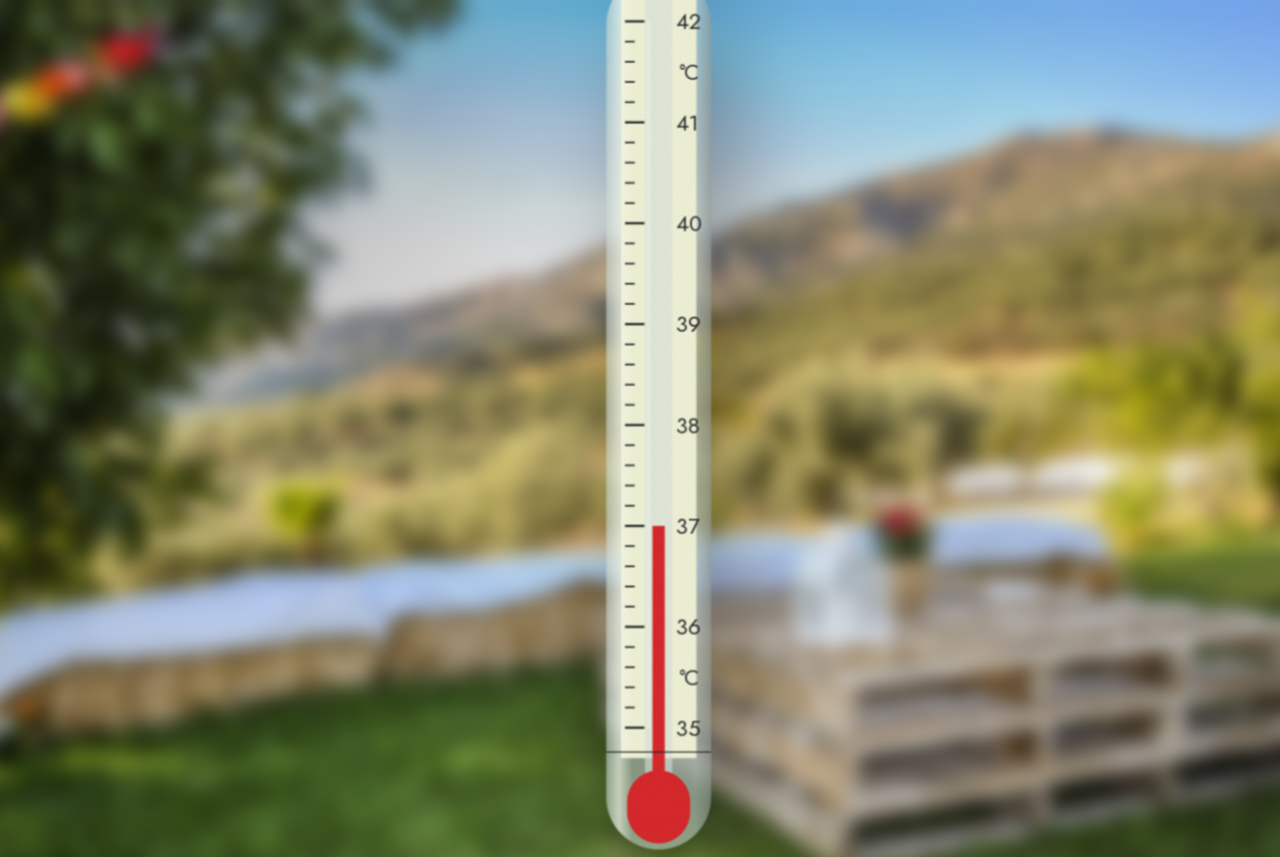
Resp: 37 °C
